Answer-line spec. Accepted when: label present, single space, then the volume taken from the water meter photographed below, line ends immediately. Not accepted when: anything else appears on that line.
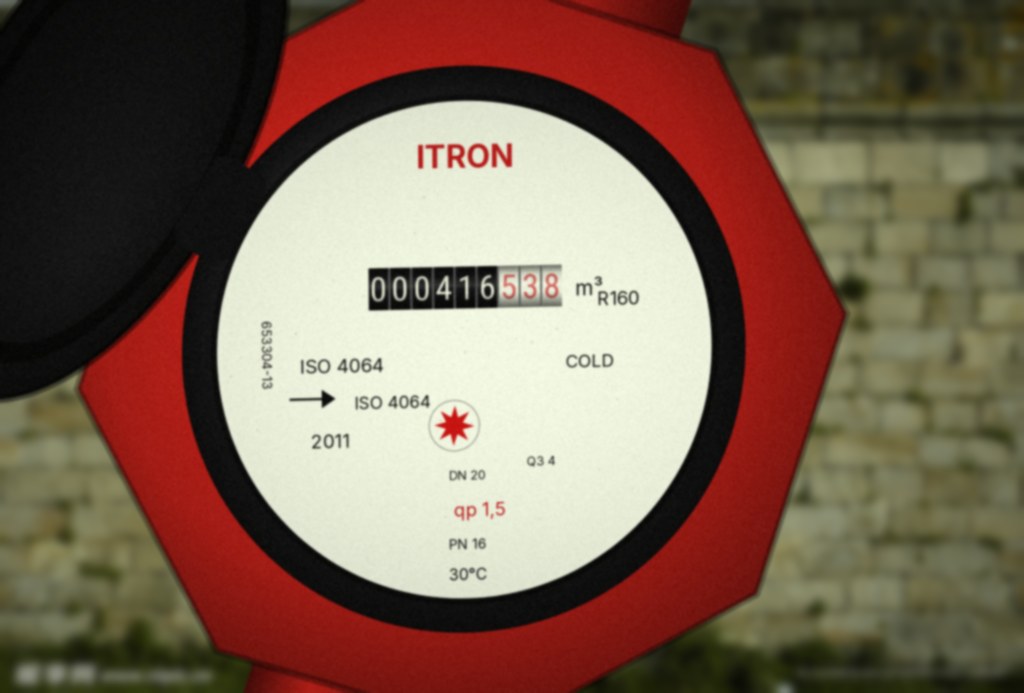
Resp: 416.538 m³
